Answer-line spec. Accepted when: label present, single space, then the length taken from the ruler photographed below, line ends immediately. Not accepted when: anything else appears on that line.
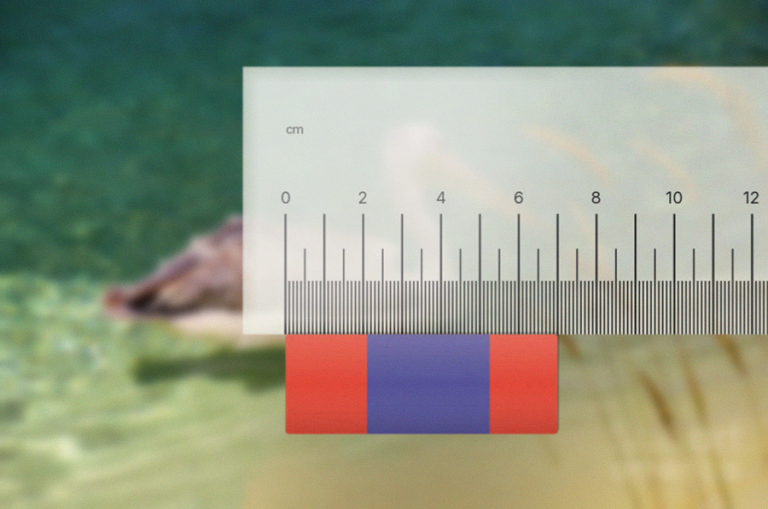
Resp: 7 cm
